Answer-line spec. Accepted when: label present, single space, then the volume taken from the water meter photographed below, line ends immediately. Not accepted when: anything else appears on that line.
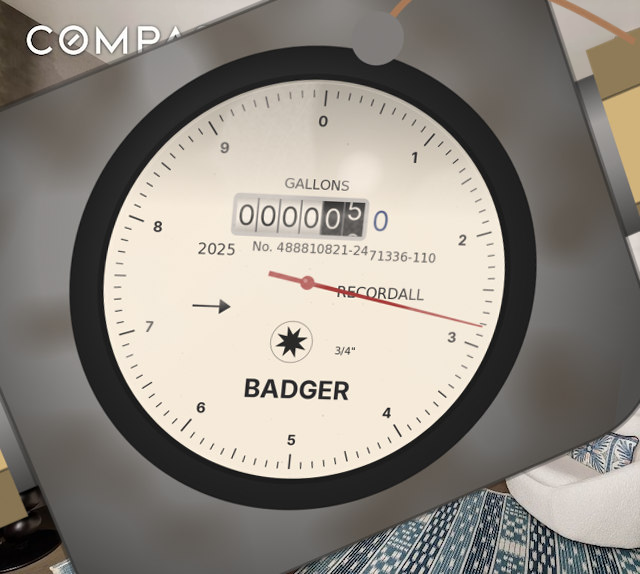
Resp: 52.8 gal
